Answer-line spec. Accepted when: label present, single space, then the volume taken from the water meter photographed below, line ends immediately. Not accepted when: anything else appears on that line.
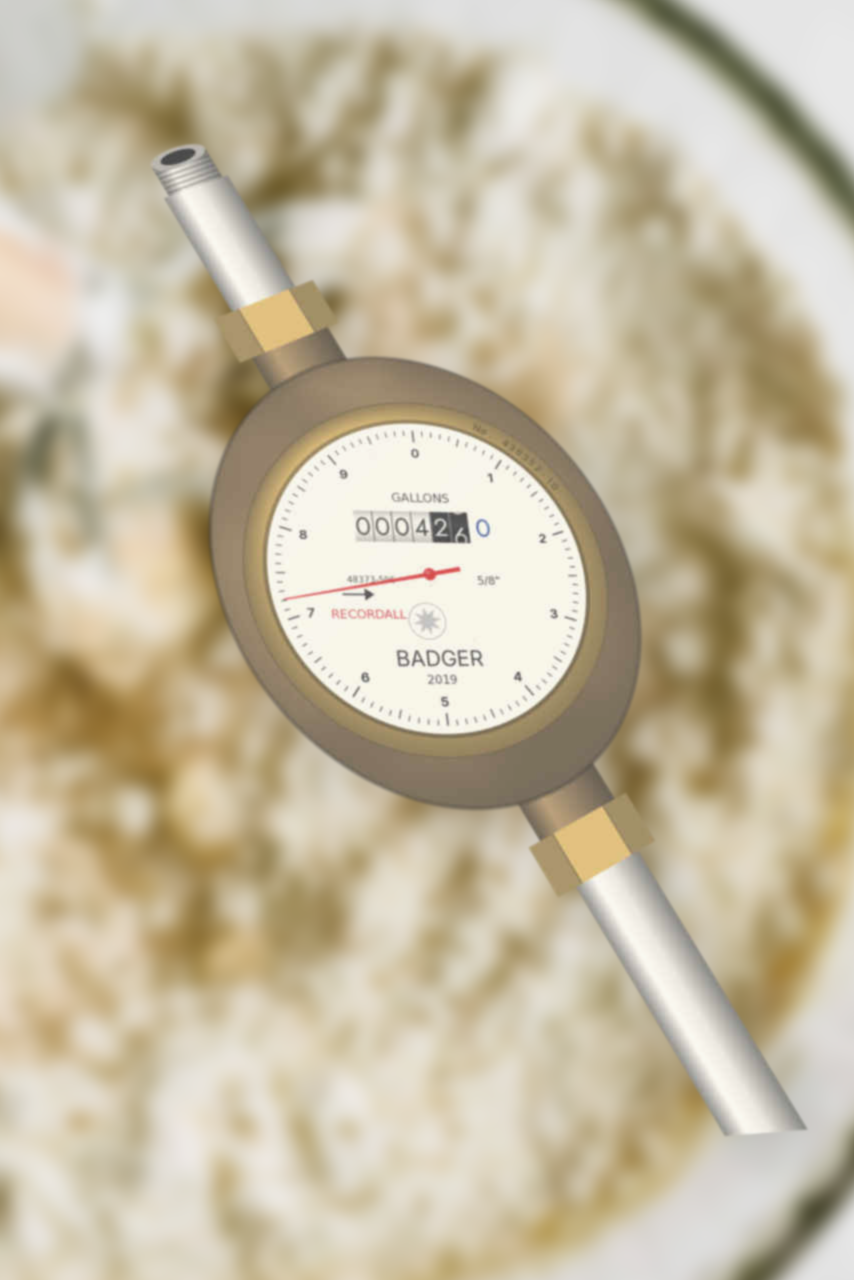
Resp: 4257.2 gal
